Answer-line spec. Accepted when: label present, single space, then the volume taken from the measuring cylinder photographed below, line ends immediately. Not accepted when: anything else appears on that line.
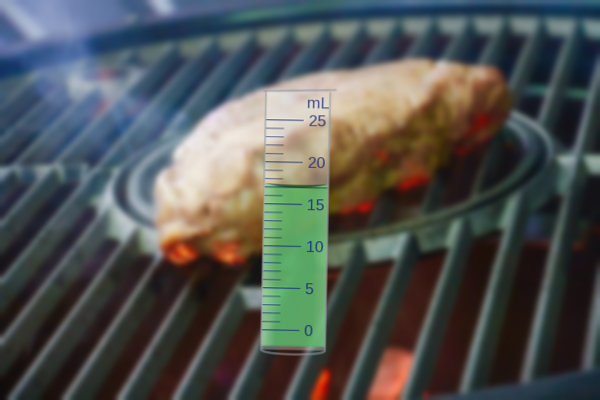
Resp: 17 mL
